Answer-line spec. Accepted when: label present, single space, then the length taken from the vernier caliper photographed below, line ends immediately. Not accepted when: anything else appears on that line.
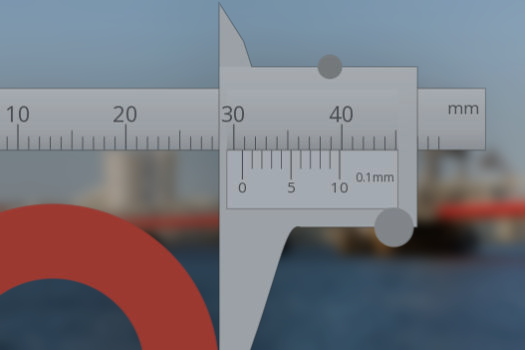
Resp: 30.8 mm
